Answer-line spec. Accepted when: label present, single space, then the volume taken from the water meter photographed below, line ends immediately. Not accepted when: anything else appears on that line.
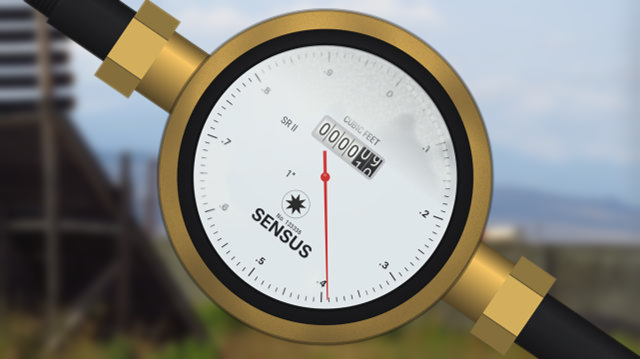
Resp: 9.39 ft³
